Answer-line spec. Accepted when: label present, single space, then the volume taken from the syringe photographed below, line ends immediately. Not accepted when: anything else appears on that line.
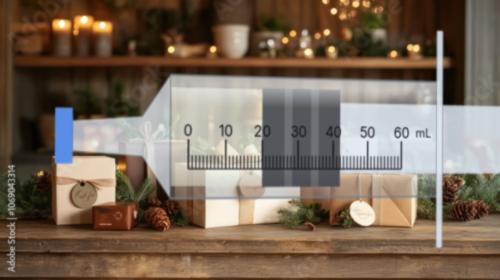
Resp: 20 mL
